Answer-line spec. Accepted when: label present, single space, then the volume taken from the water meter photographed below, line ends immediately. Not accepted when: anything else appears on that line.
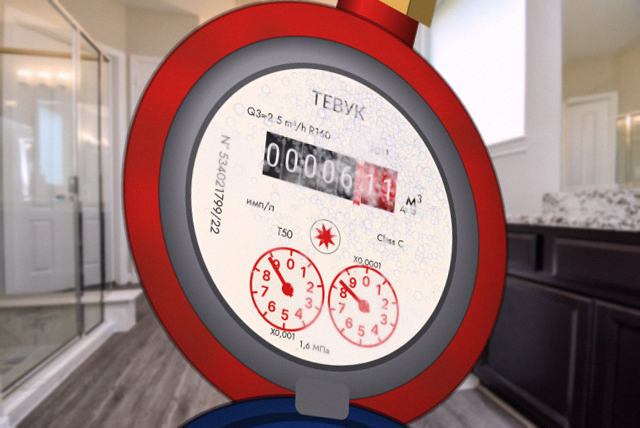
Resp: 6.1188 m³
